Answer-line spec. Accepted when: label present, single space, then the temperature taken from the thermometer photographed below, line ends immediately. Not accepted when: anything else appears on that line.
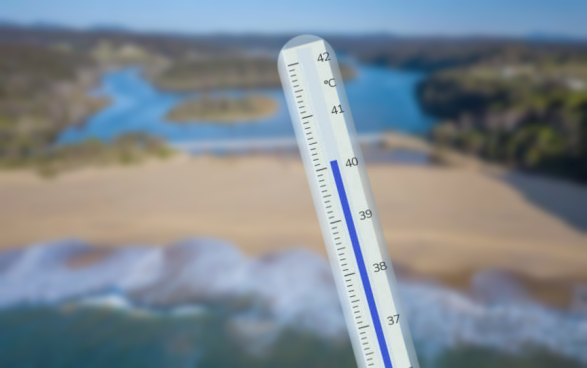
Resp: 40.1 °C
